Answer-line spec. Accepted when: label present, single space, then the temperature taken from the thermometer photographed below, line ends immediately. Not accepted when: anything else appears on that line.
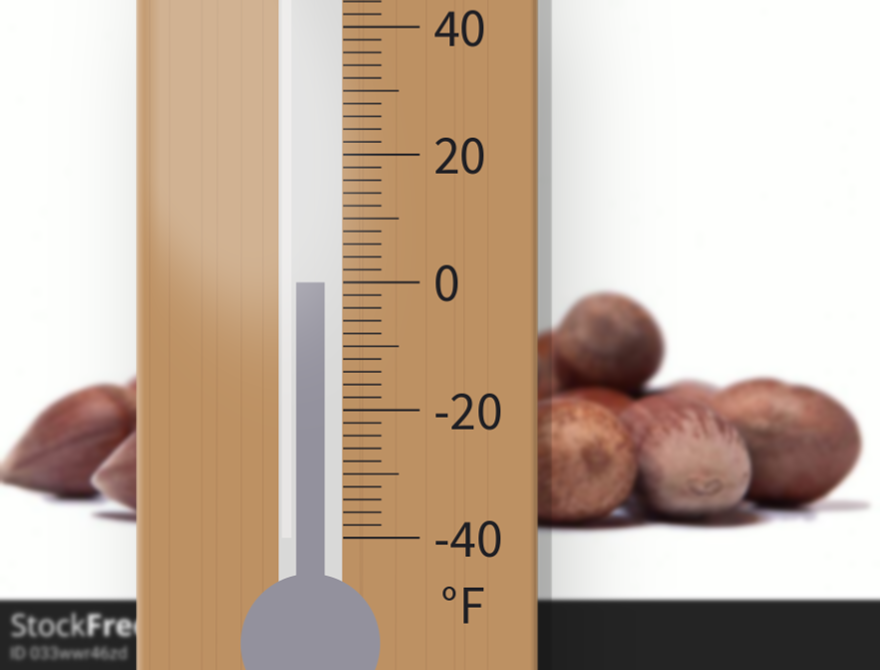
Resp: 0 °F
